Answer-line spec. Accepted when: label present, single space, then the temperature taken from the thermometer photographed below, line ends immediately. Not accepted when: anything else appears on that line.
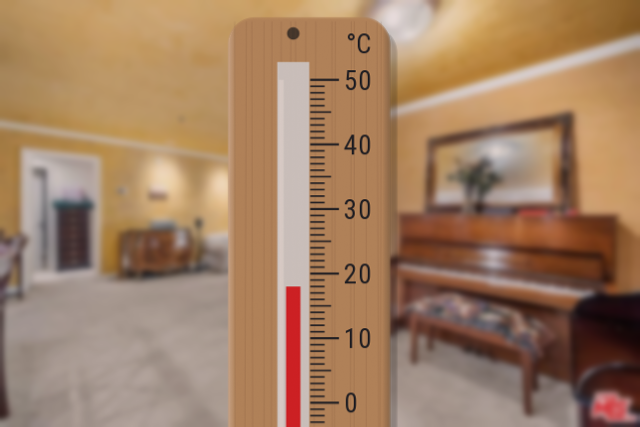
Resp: 18 °C
